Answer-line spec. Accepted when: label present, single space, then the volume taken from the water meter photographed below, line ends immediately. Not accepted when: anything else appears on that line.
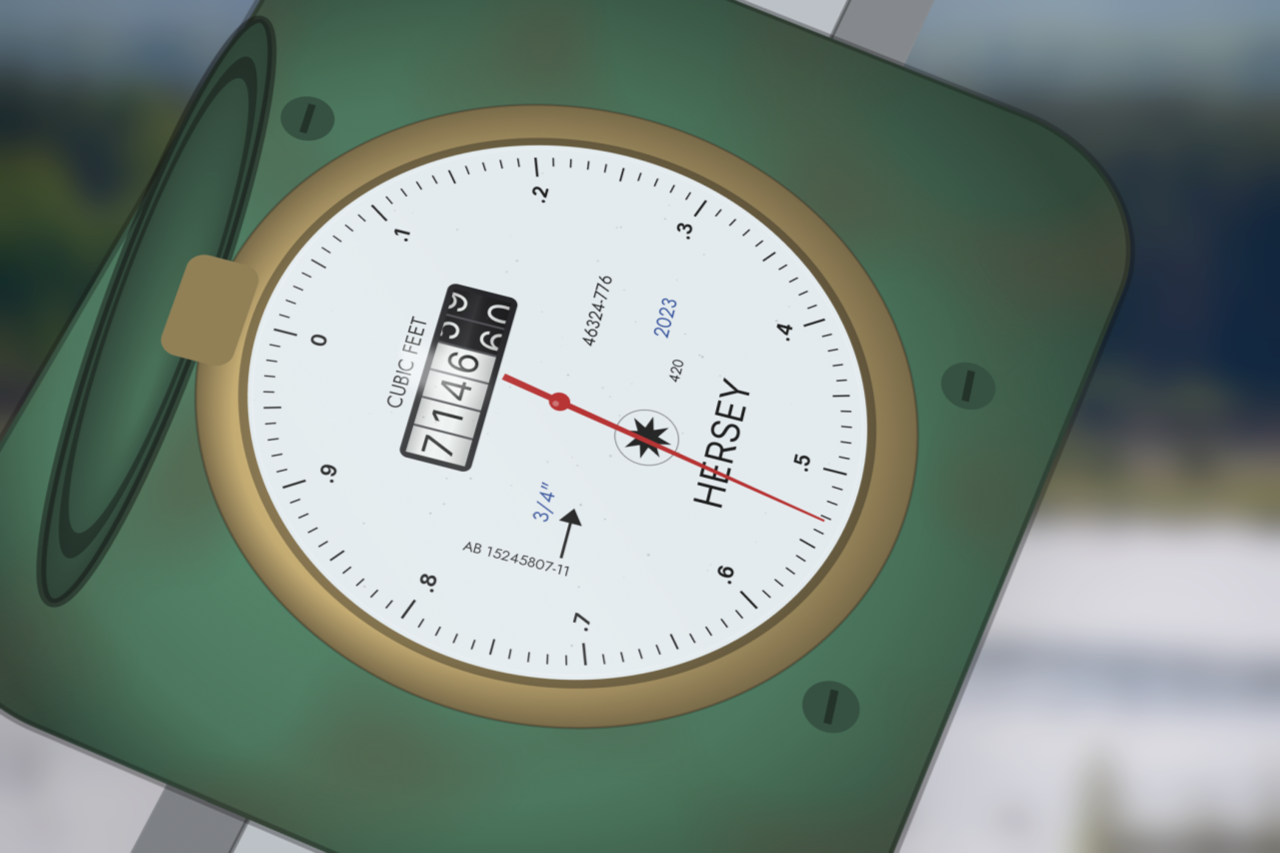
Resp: 714659.53 ft³
